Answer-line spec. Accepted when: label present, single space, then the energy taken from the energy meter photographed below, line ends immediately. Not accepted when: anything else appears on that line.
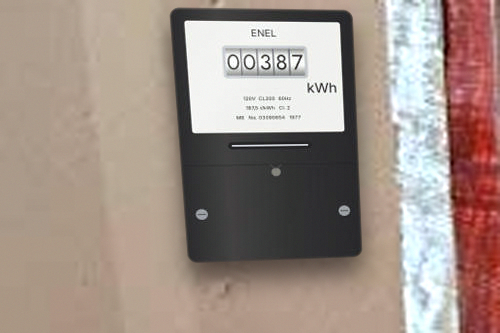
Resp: 387 kWh
